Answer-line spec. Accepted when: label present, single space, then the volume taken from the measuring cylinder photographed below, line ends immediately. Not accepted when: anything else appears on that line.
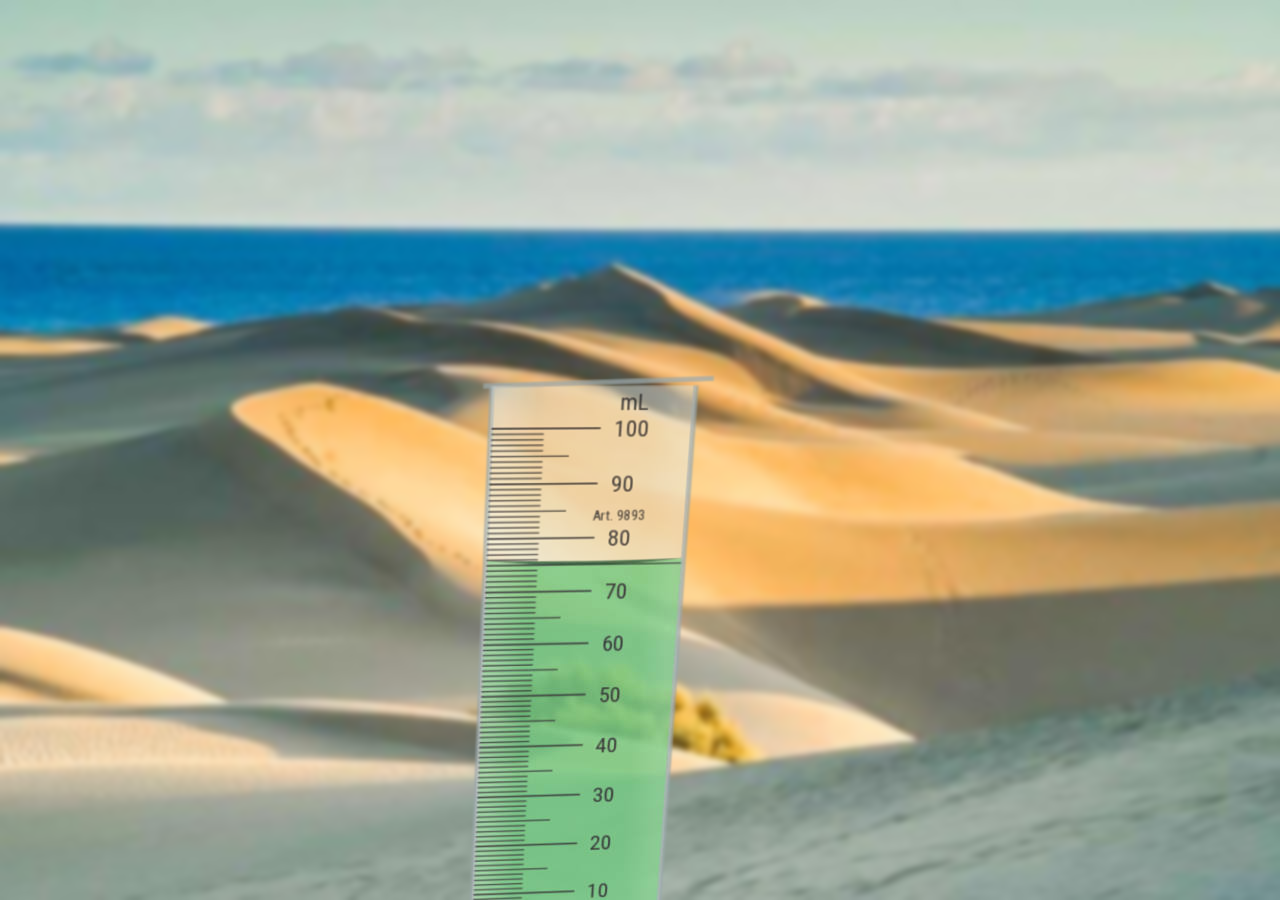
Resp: 75 mL
